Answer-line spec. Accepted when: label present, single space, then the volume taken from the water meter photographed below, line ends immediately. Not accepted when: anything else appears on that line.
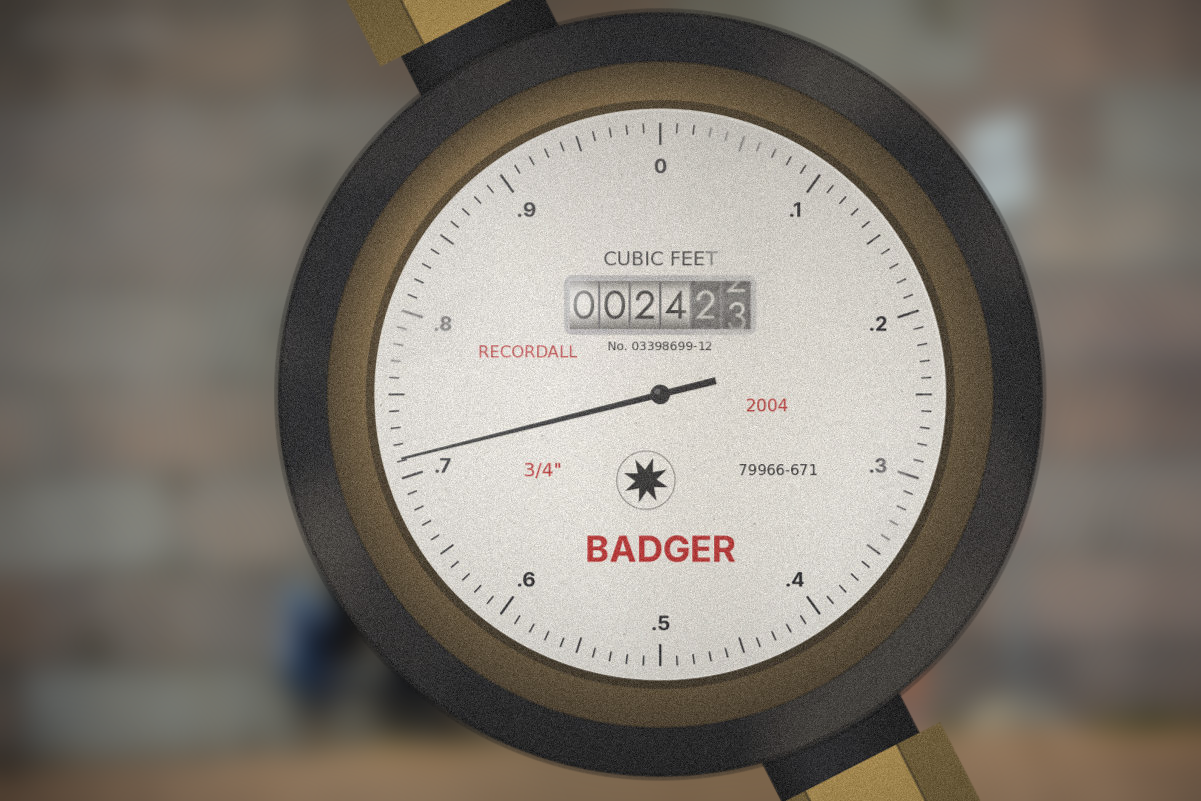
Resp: 2422.71 ft³
